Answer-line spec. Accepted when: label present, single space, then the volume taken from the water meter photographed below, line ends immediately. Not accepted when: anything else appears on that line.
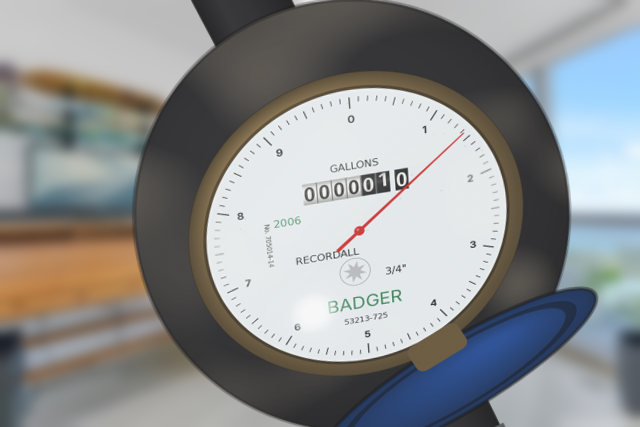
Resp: 11.4 gal
